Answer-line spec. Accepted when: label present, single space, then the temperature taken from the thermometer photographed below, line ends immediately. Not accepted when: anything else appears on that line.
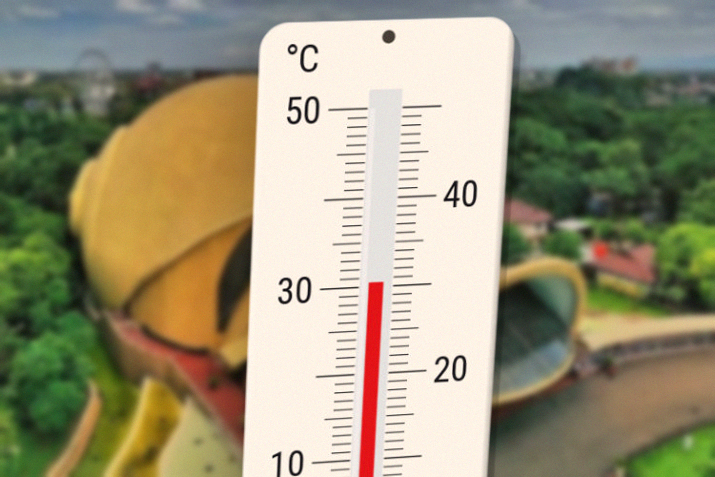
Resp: 30.5 °C
